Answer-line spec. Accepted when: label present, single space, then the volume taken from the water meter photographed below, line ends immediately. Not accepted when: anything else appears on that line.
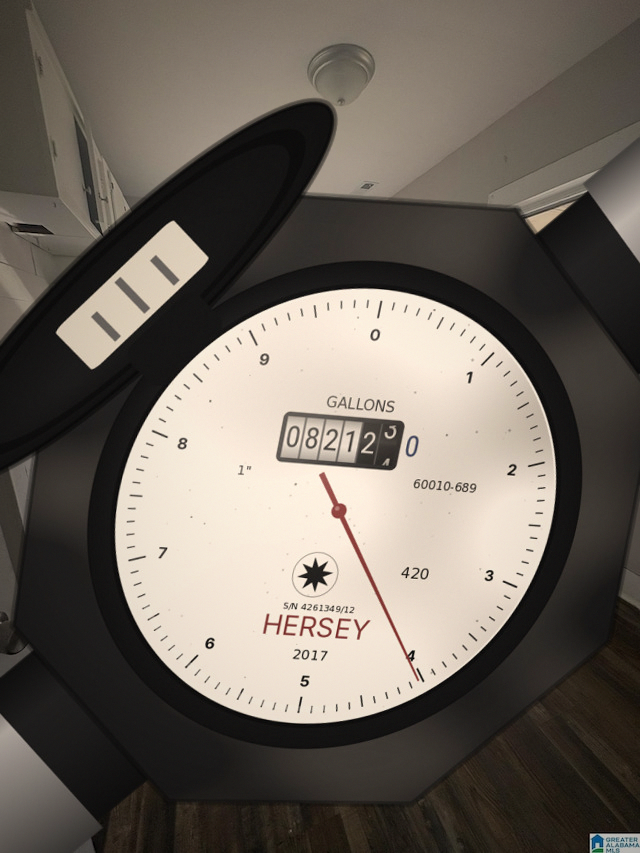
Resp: 821234.0 gal
